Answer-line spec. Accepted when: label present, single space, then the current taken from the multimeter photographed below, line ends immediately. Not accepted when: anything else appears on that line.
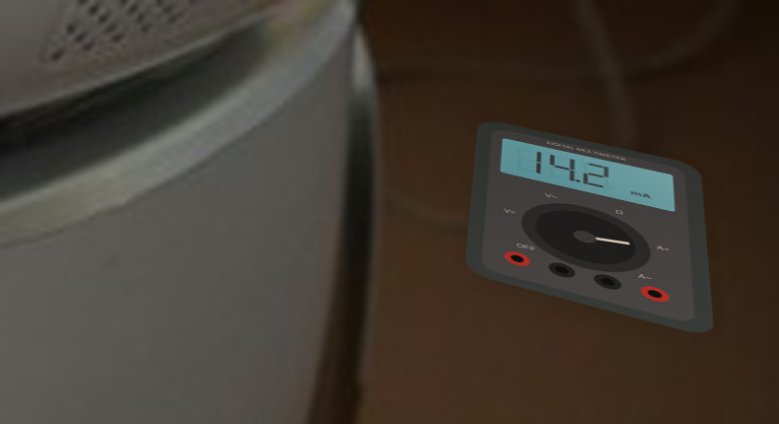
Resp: 14.2 mA
